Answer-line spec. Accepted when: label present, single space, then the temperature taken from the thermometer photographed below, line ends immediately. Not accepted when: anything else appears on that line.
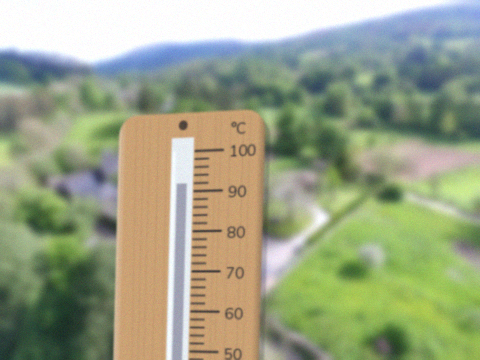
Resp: 92 °C
